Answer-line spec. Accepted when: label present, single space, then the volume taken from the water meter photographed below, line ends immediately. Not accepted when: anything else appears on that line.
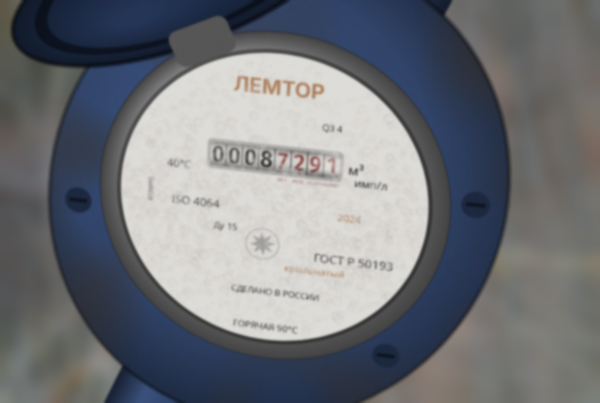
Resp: 8.7291 m³
